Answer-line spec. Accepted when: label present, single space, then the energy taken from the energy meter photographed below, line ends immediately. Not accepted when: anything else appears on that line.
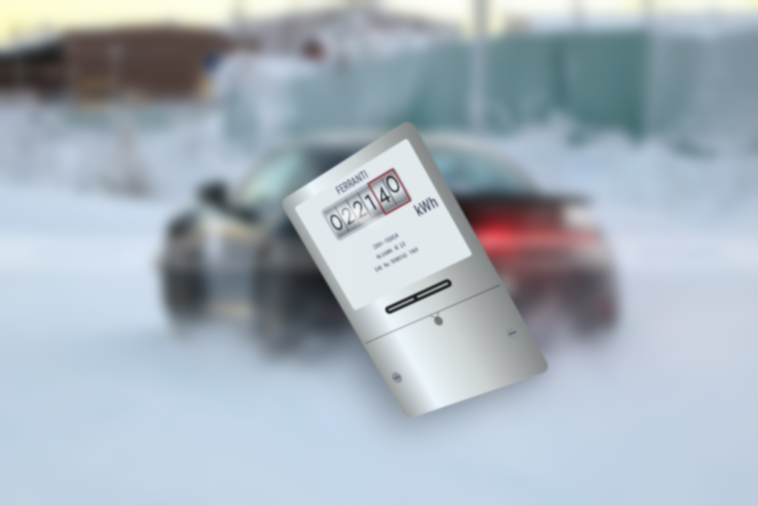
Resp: 221.40 kWh
